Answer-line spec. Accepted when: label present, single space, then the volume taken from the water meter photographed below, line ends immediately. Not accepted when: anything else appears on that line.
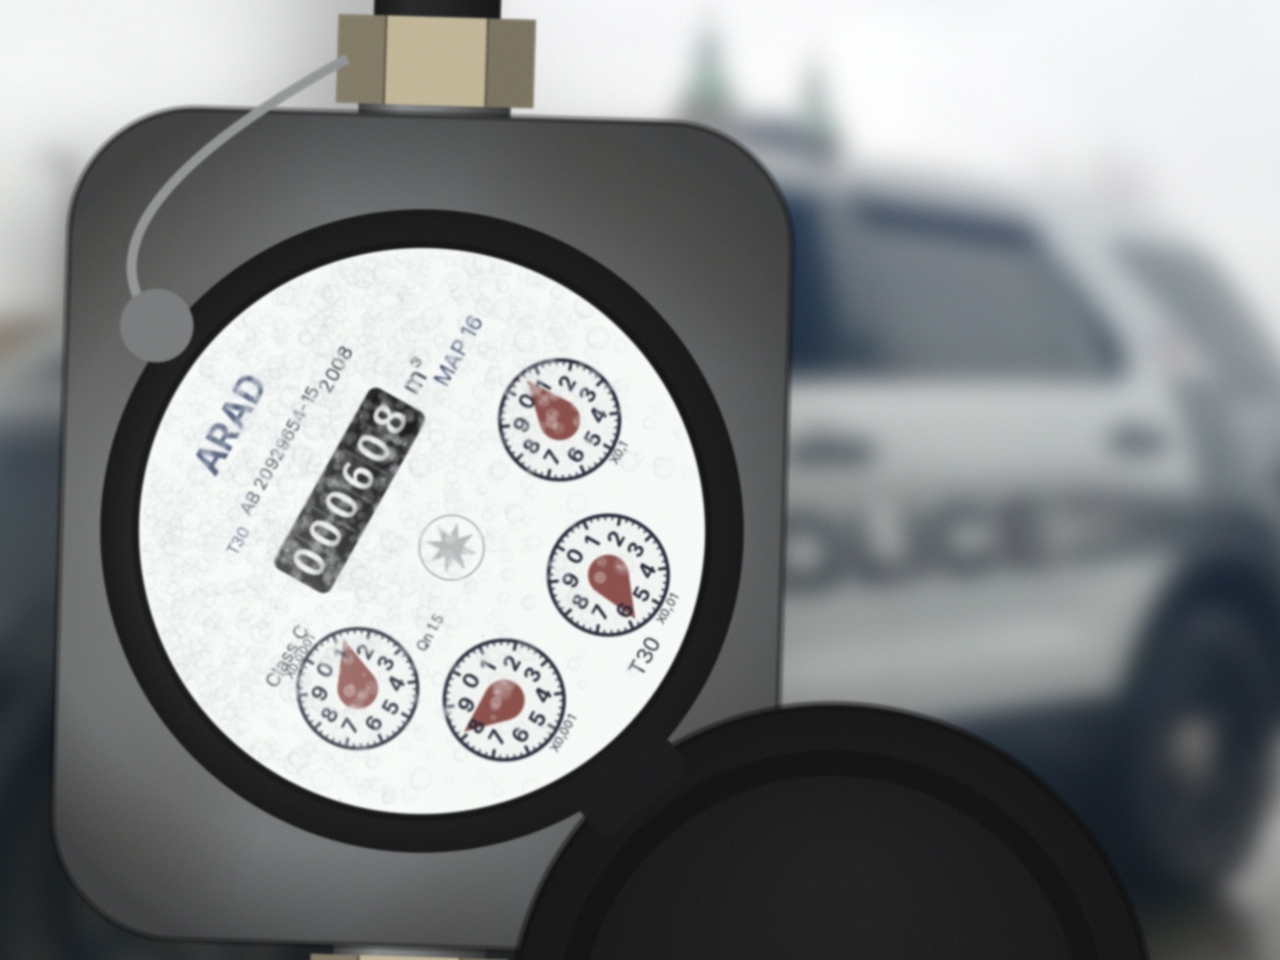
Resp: 608.0581 m³
